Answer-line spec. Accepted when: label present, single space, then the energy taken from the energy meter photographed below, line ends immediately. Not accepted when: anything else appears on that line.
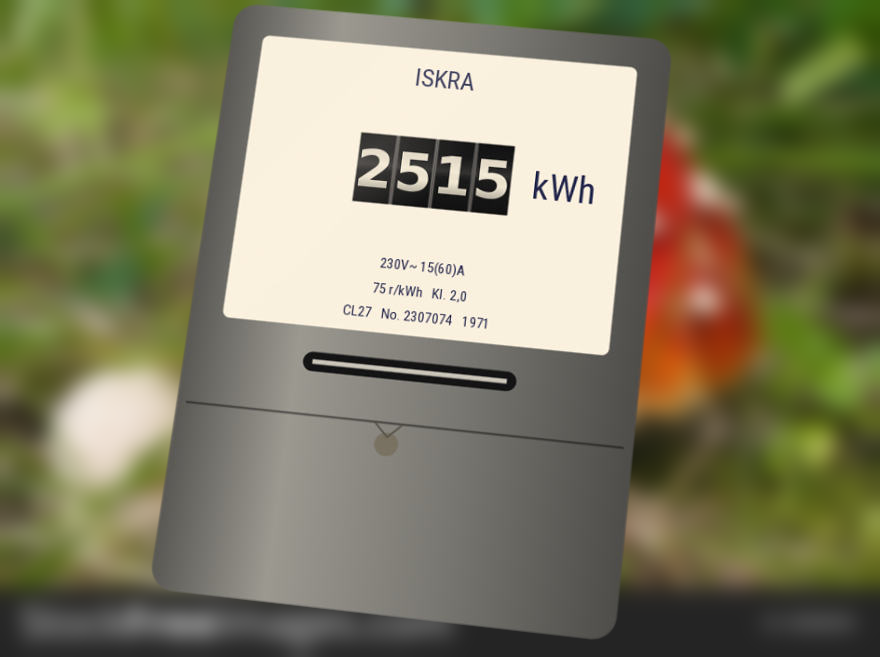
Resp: 2515 kWh
